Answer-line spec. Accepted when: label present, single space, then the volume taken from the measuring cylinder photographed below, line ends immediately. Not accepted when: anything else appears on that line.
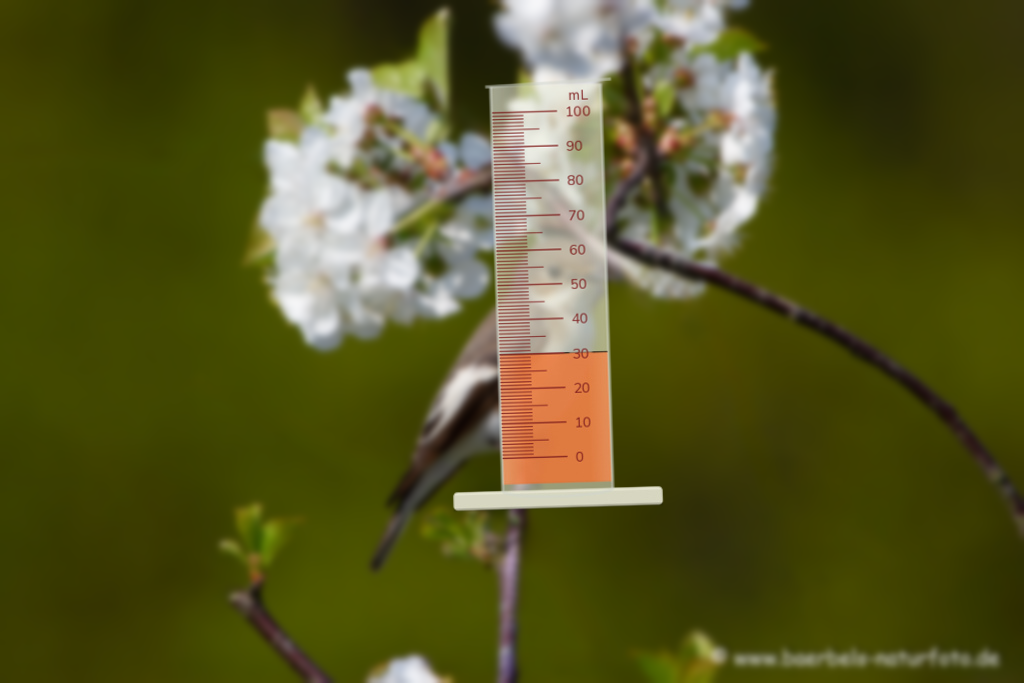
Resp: 30 mL
